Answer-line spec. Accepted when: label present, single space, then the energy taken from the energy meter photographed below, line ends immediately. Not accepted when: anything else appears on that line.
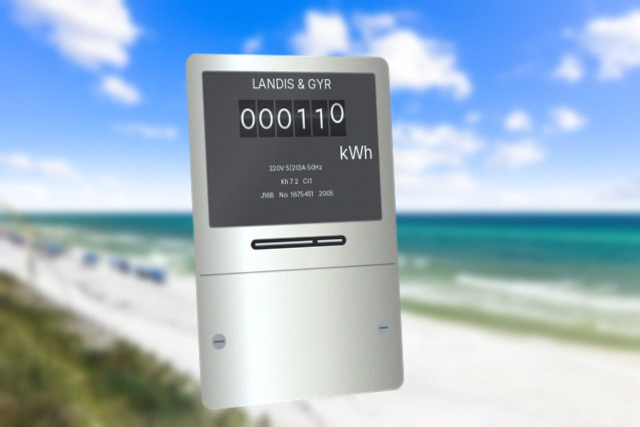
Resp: 110 kWh
